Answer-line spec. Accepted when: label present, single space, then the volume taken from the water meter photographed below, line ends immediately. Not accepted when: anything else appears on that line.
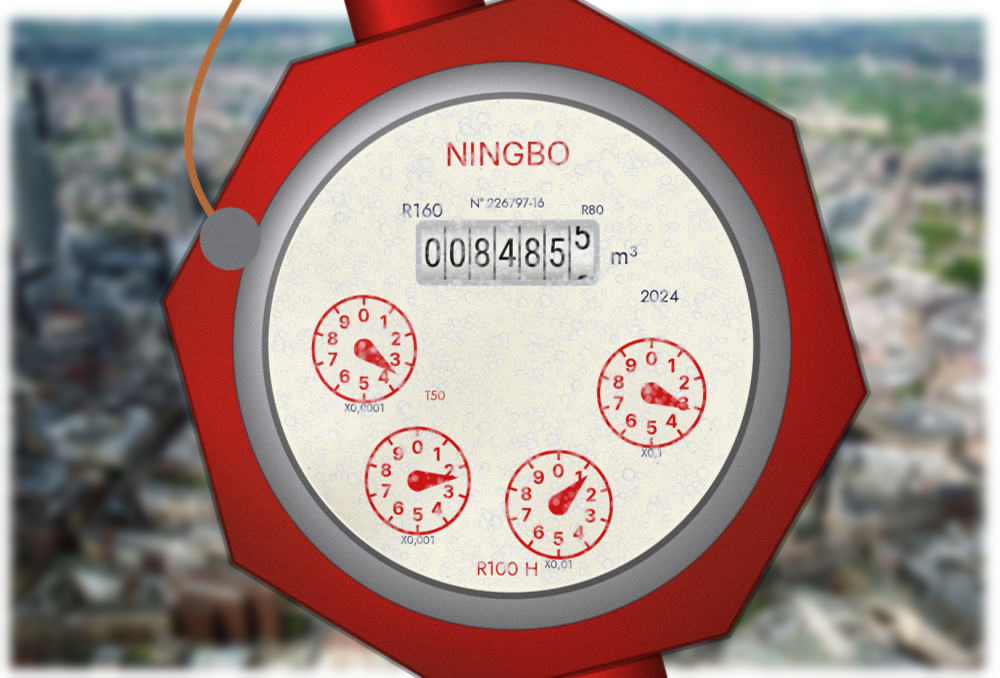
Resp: 84855.3123 m³
